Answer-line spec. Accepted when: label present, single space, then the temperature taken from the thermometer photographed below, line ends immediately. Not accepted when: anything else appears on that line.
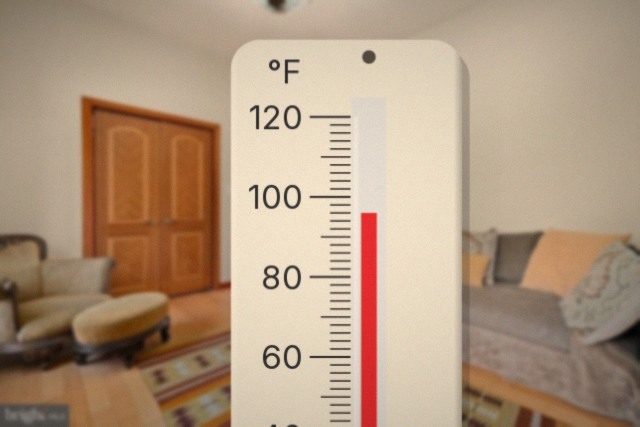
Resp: 96 °F
